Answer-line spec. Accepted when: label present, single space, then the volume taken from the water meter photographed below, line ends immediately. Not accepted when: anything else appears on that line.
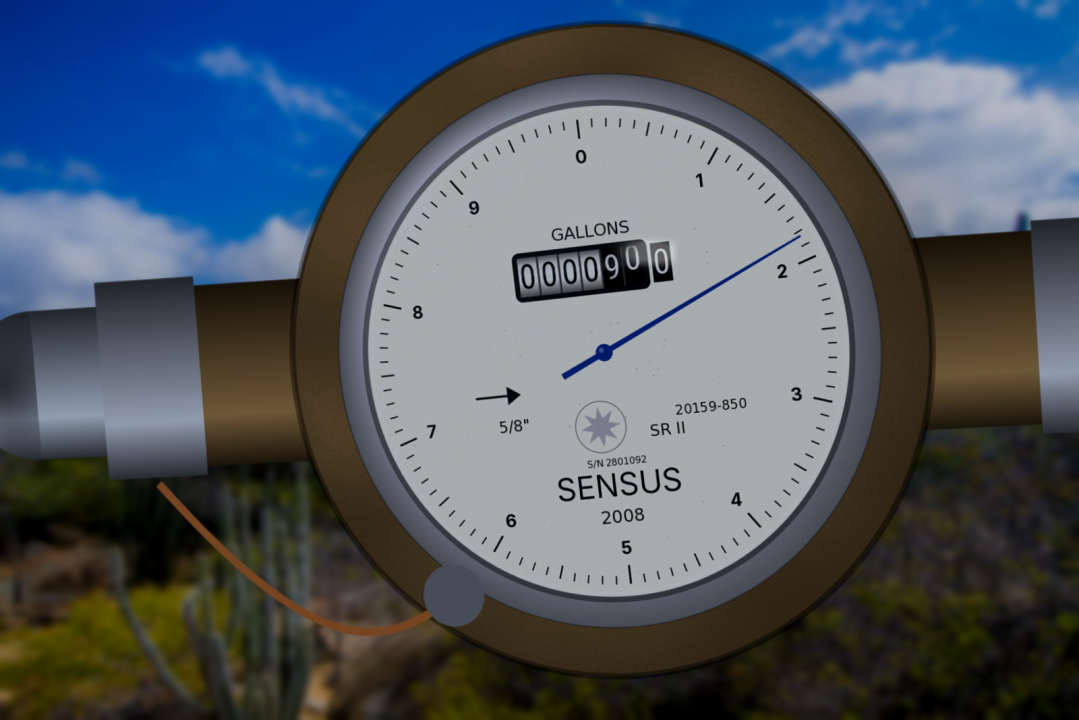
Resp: 901.8 gal
